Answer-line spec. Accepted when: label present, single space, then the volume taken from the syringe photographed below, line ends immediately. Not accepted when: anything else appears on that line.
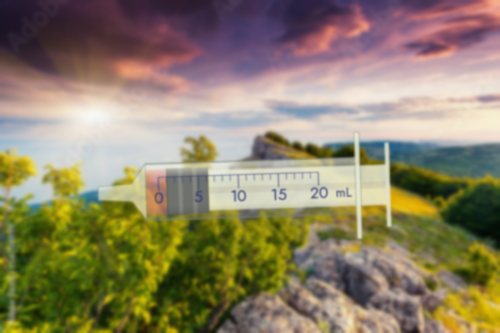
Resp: 1 mL
